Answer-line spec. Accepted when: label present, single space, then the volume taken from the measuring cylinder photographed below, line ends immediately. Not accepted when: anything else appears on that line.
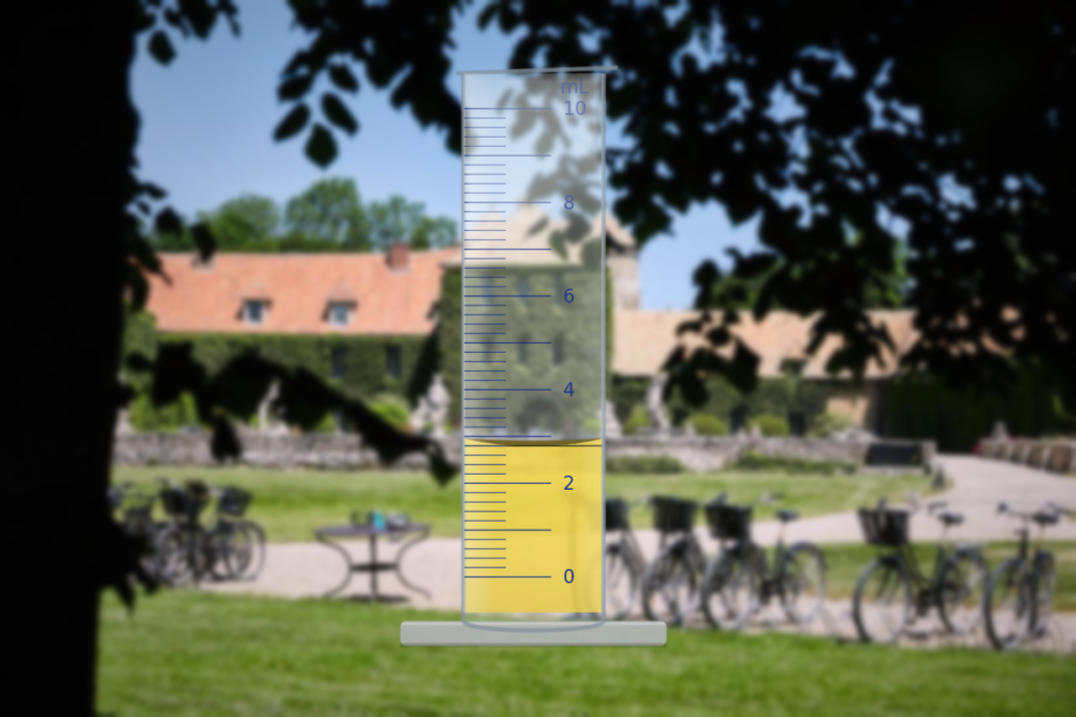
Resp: 2.8 mL
